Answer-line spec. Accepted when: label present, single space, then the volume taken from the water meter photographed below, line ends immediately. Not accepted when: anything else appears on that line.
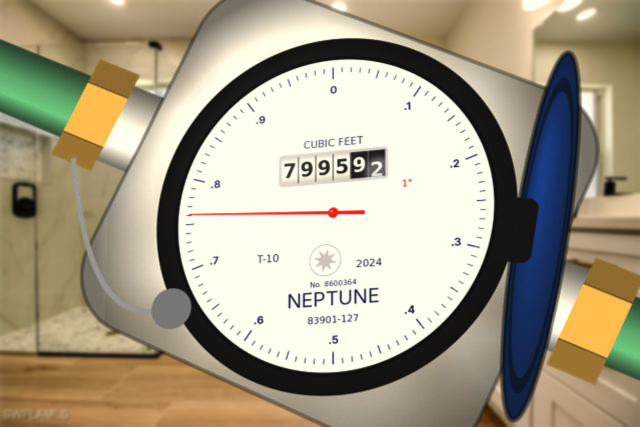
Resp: 799591.76 ft³
